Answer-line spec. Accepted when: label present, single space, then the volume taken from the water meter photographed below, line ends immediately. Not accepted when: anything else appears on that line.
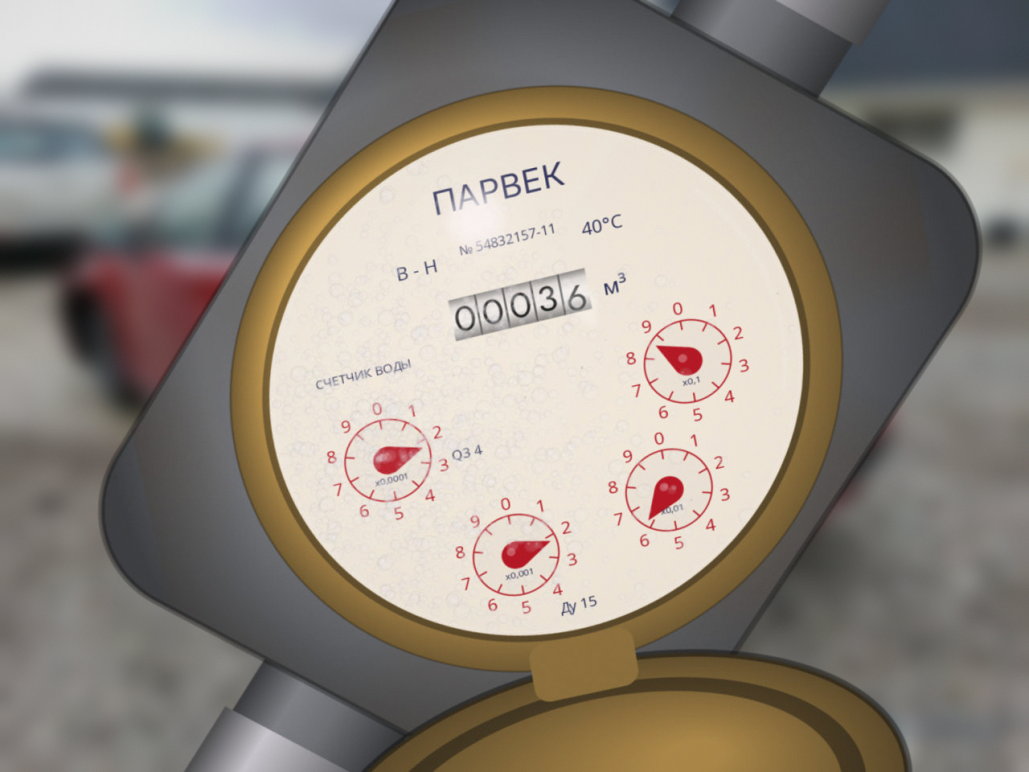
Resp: 35.8622 m³
